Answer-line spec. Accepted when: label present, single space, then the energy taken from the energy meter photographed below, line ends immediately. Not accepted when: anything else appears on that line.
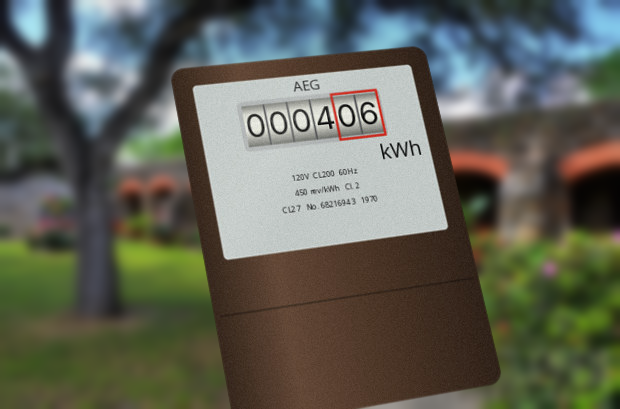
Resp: 4.06 kWh
